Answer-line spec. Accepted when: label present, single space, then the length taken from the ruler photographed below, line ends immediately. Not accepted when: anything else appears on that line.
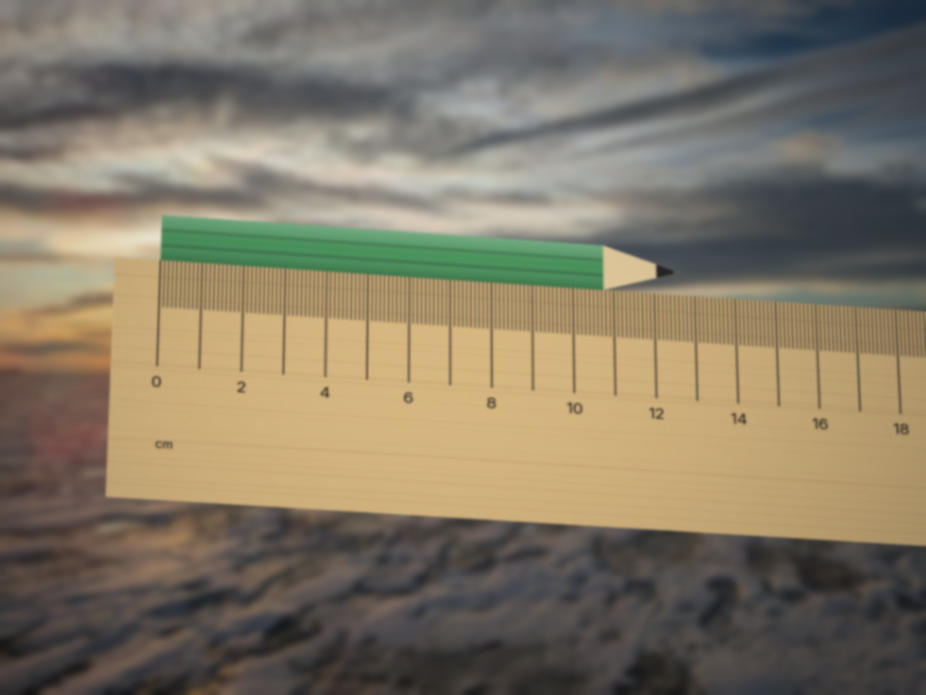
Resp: 12.5 cm
